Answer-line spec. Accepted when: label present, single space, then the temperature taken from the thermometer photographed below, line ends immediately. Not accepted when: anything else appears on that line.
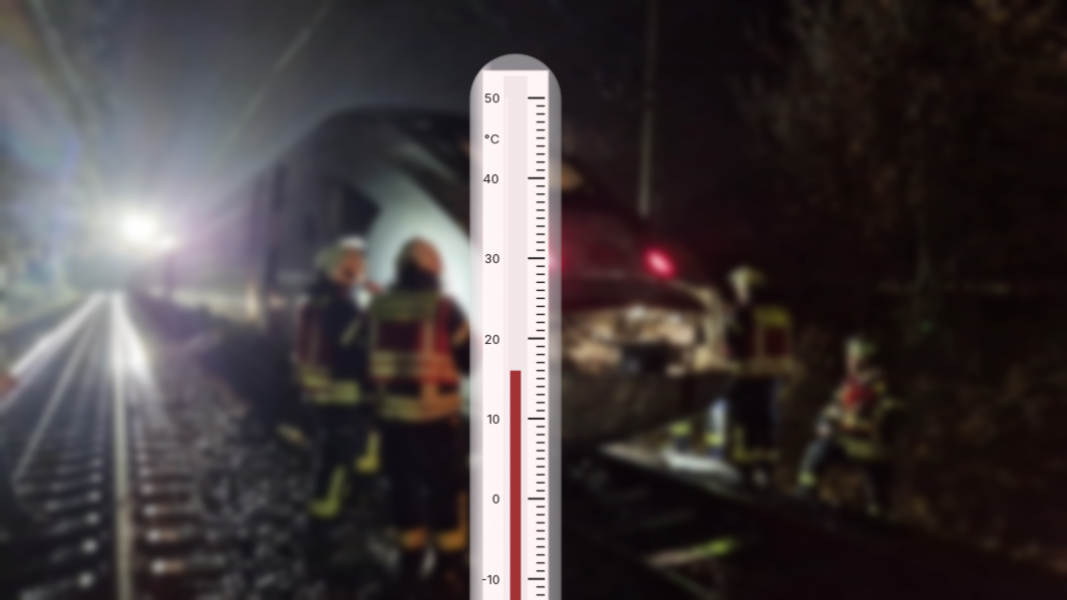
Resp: 16 °C
